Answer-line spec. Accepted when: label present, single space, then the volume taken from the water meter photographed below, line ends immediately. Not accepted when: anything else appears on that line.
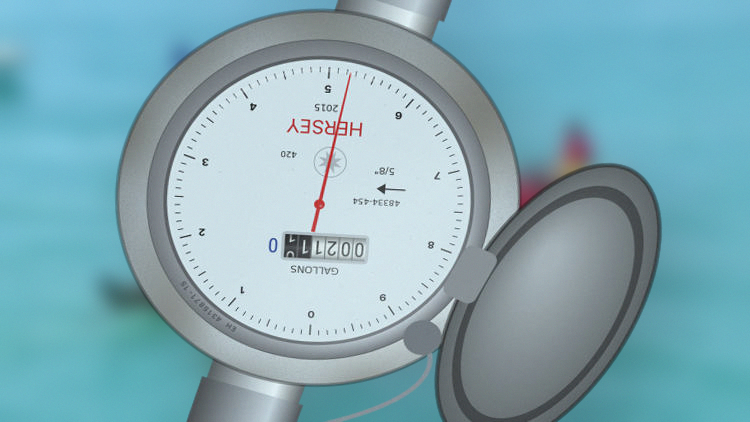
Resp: 21105.2 gal
